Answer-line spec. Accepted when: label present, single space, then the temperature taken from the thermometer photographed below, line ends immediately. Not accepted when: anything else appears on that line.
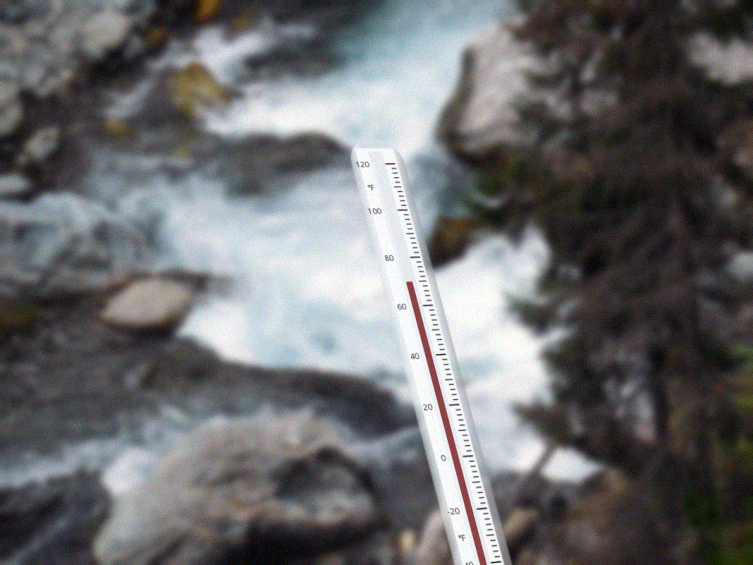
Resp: 70 °F
